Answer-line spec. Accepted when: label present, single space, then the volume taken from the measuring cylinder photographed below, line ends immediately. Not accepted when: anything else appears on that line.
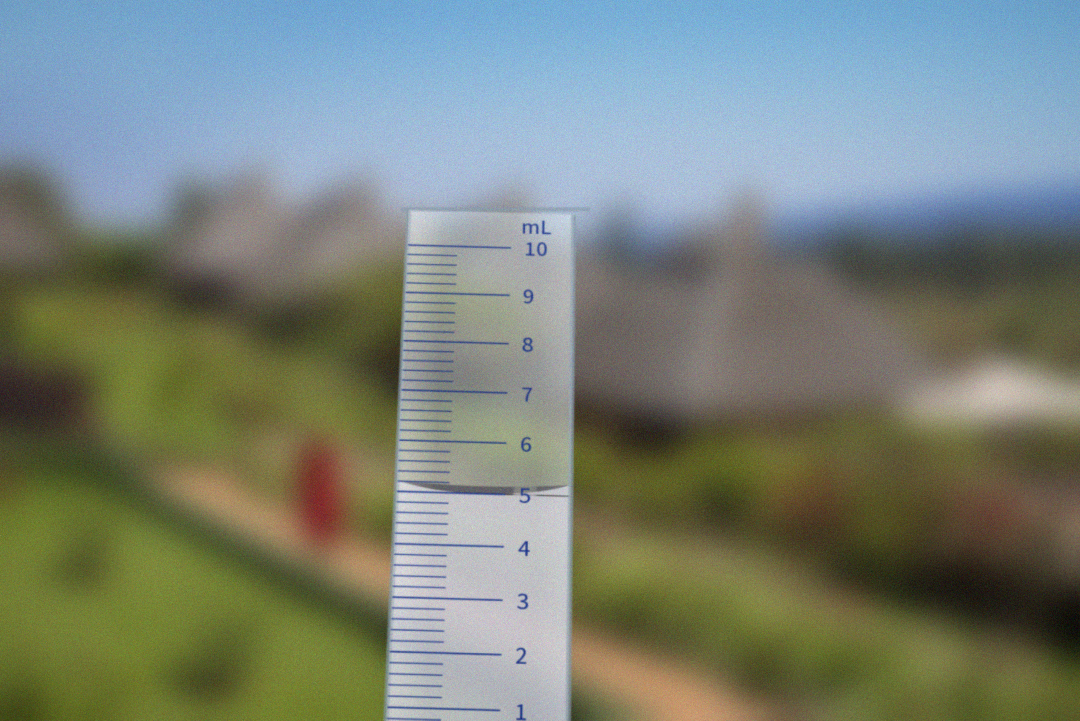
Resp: 5 mL
